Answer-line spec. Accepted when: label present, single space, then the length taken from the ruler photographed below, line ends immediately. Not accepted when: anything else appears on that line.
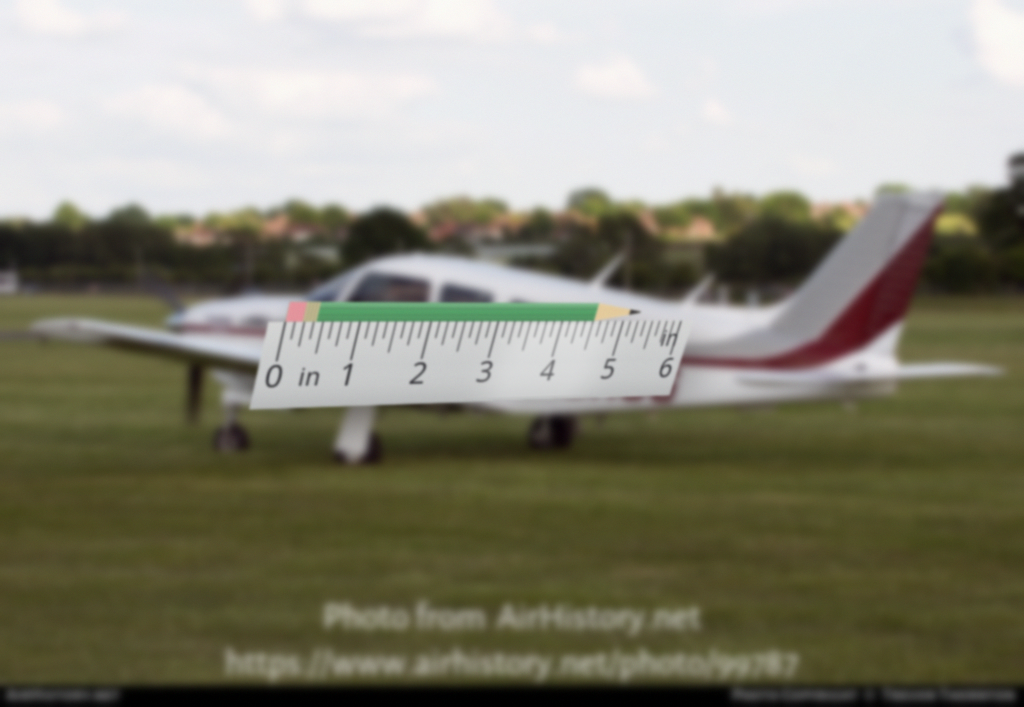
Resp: 5.25 in
